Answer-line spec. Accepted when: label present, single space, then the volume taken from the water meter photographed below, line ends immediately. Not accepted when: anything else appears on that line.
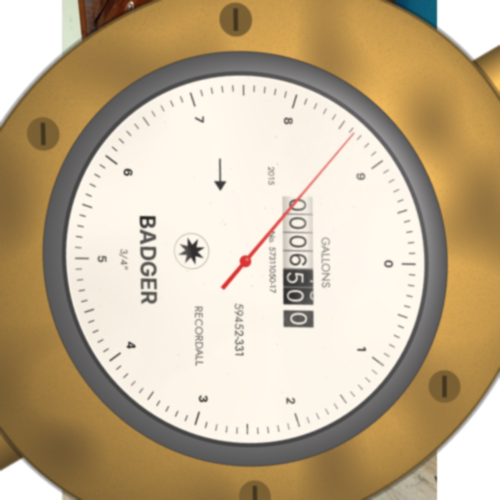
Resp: 6498.6 gal
